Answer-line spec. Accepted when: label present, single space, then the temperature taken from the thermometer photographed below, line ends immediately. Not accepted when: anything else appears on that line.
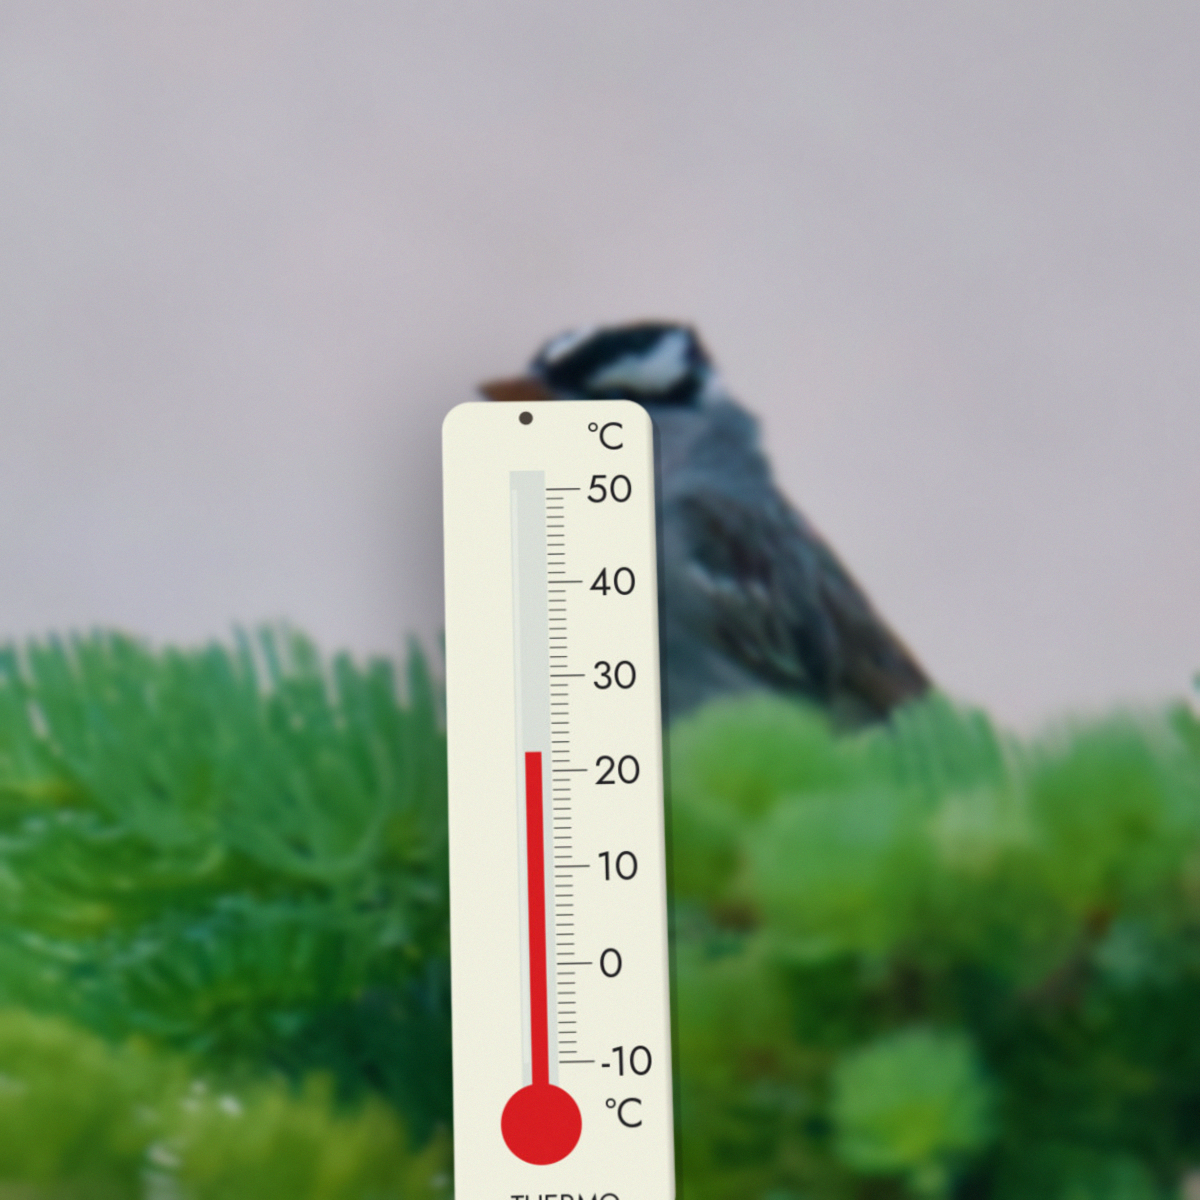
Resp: 22 °C
